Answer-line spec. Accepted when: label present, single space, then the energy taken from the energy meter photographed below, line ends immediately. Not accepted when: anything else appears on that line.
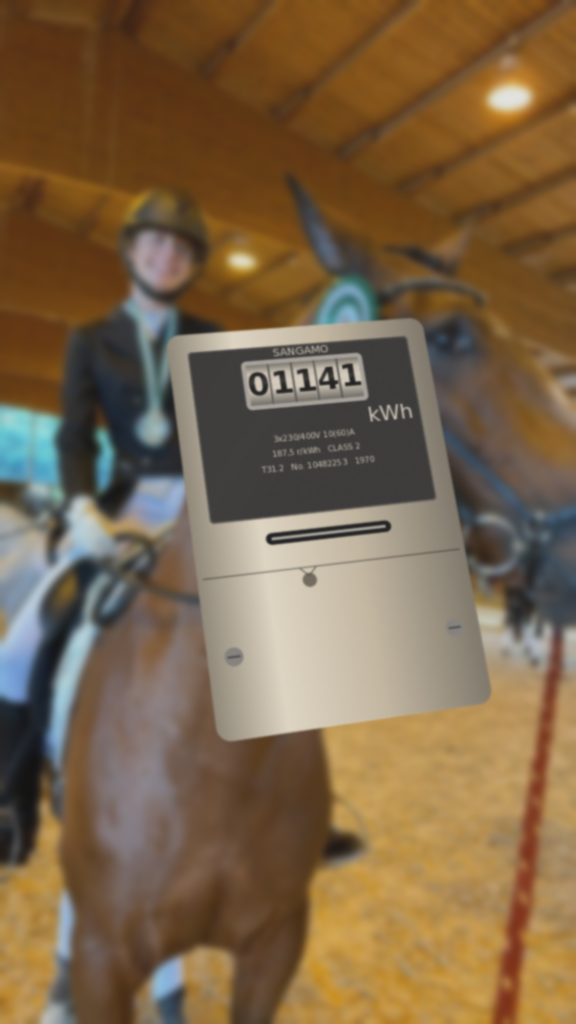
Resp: 1141 kWh
